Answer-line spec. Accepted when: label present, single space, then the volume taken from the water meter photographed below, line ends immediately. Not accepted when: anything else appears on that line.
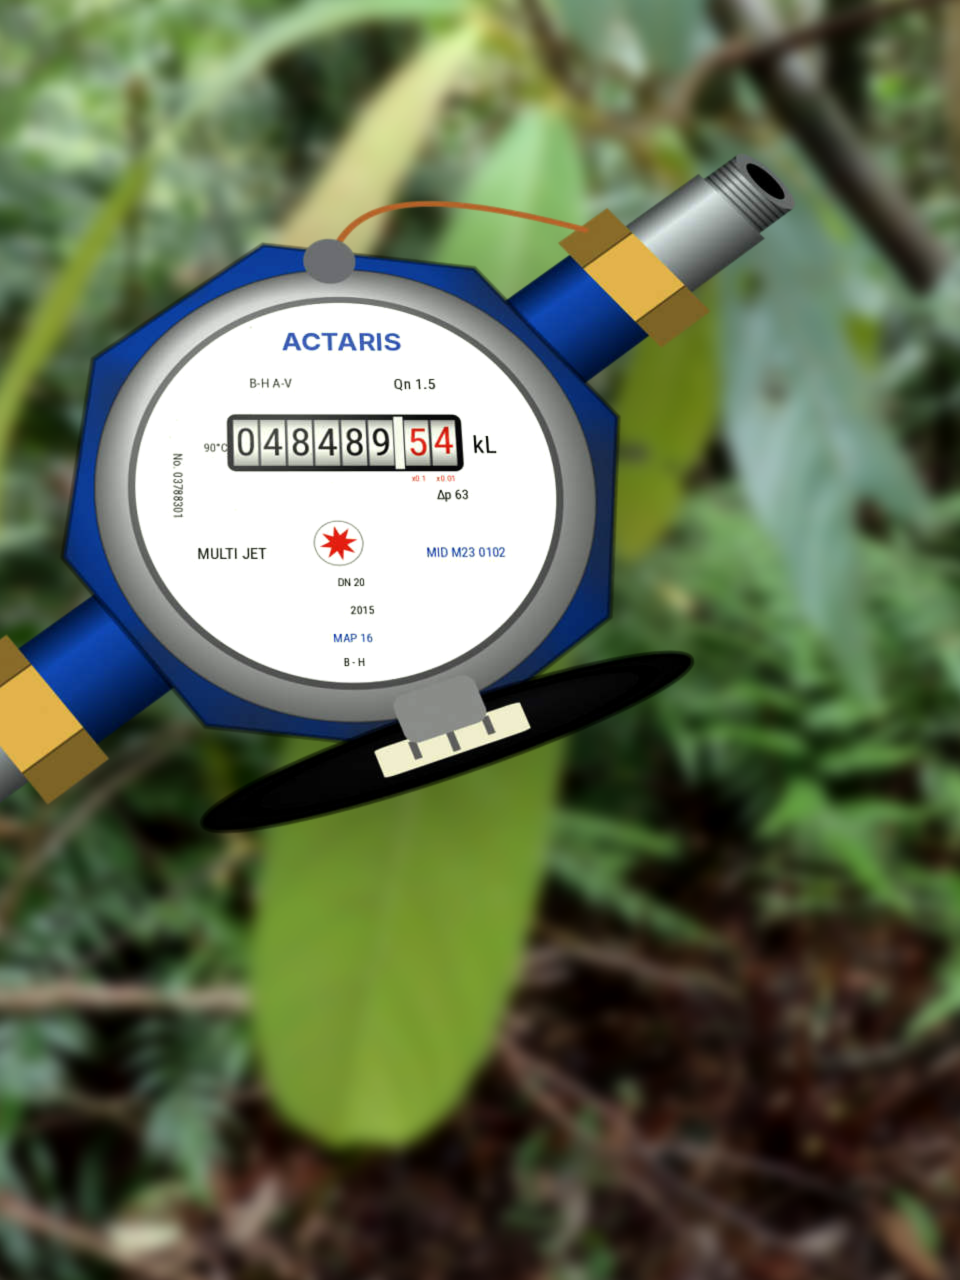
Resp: 48489.54 kL
